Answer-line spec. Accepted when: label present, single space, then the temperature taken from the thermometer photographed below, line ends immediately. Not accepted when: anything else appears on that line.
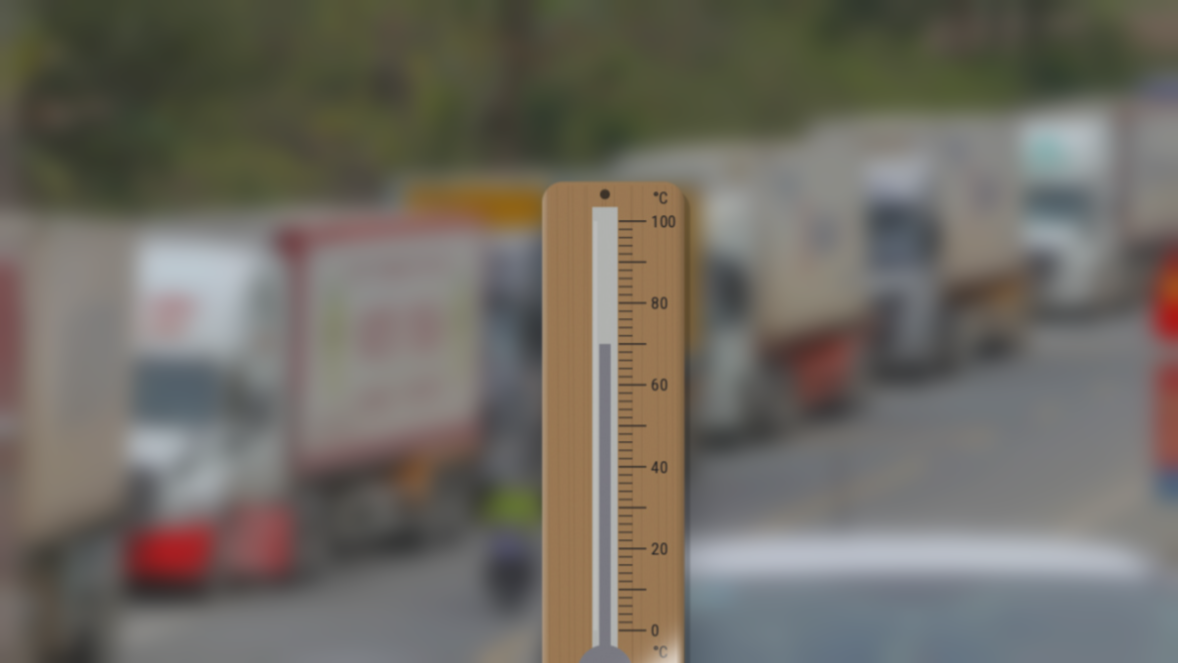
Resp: 70 °C
